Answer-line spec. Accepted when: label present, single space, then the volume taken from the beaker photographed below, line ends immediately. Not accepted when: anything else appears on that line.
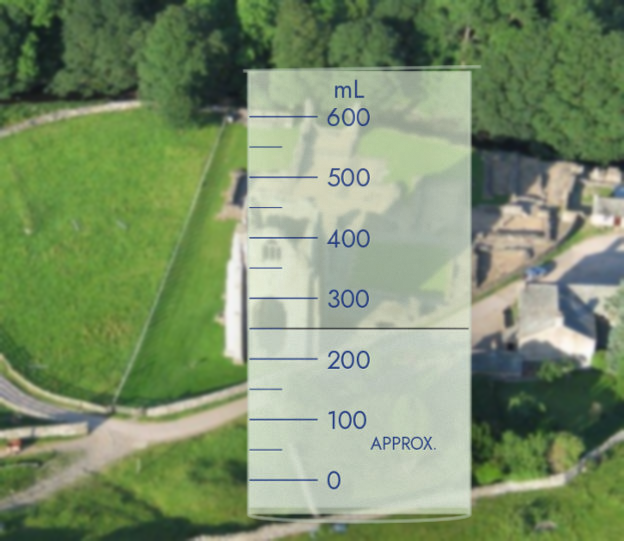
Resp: 250 mL
